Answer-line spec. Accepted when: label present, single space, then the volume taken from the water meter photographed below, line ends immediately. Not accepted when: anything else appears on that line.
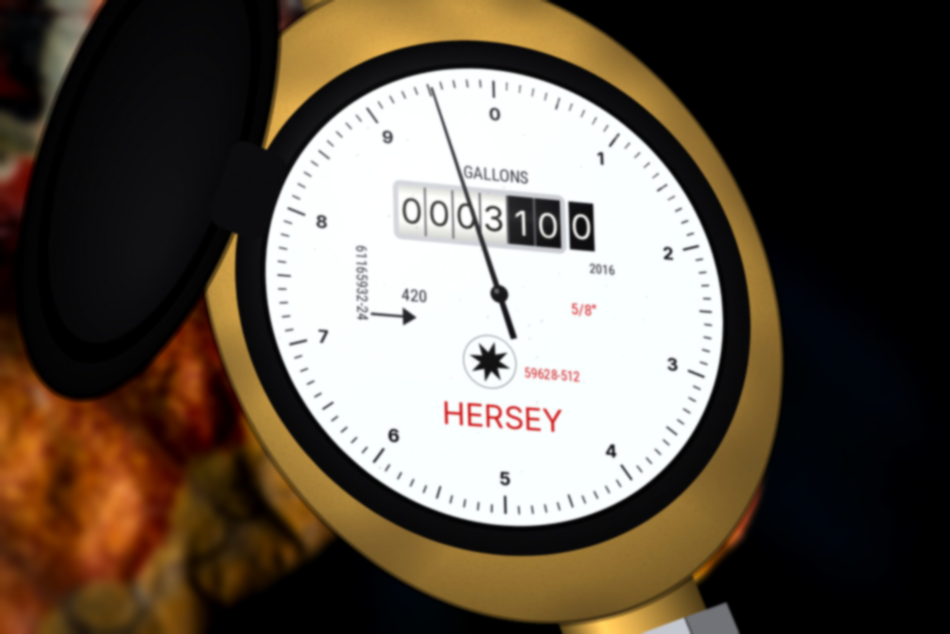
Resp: 3099.5 gal
